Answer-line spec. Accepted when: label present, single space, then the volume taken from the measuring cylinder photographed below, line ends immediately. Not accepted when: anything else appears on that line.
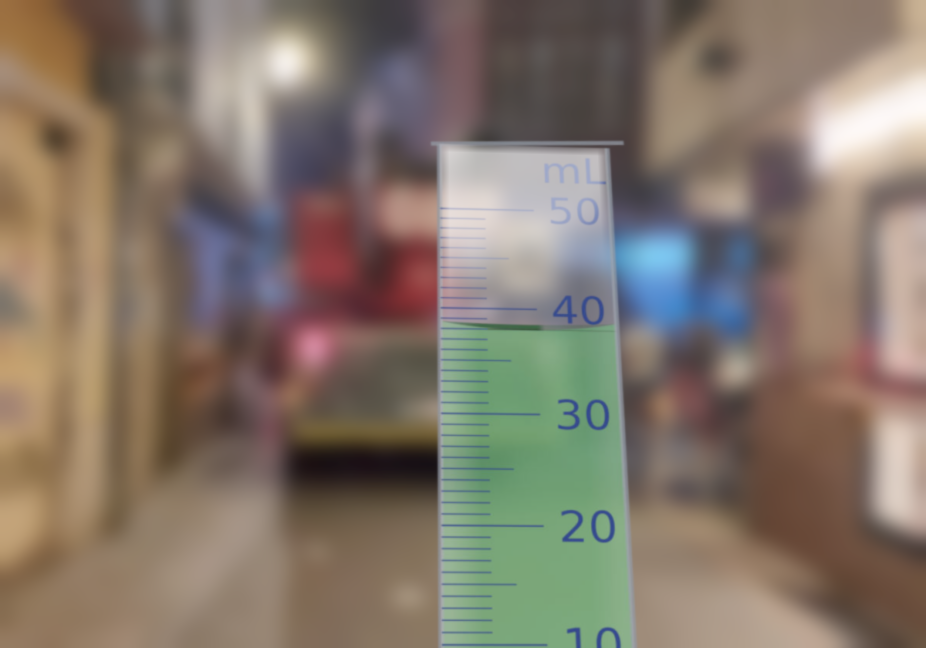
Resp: 38 mL
